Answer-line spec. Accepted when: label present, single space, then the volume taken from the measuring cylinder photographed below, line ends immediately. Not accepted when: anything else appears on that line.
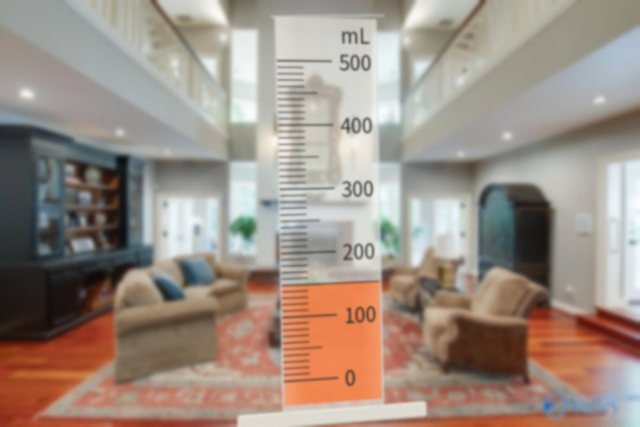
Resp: 150 mL
